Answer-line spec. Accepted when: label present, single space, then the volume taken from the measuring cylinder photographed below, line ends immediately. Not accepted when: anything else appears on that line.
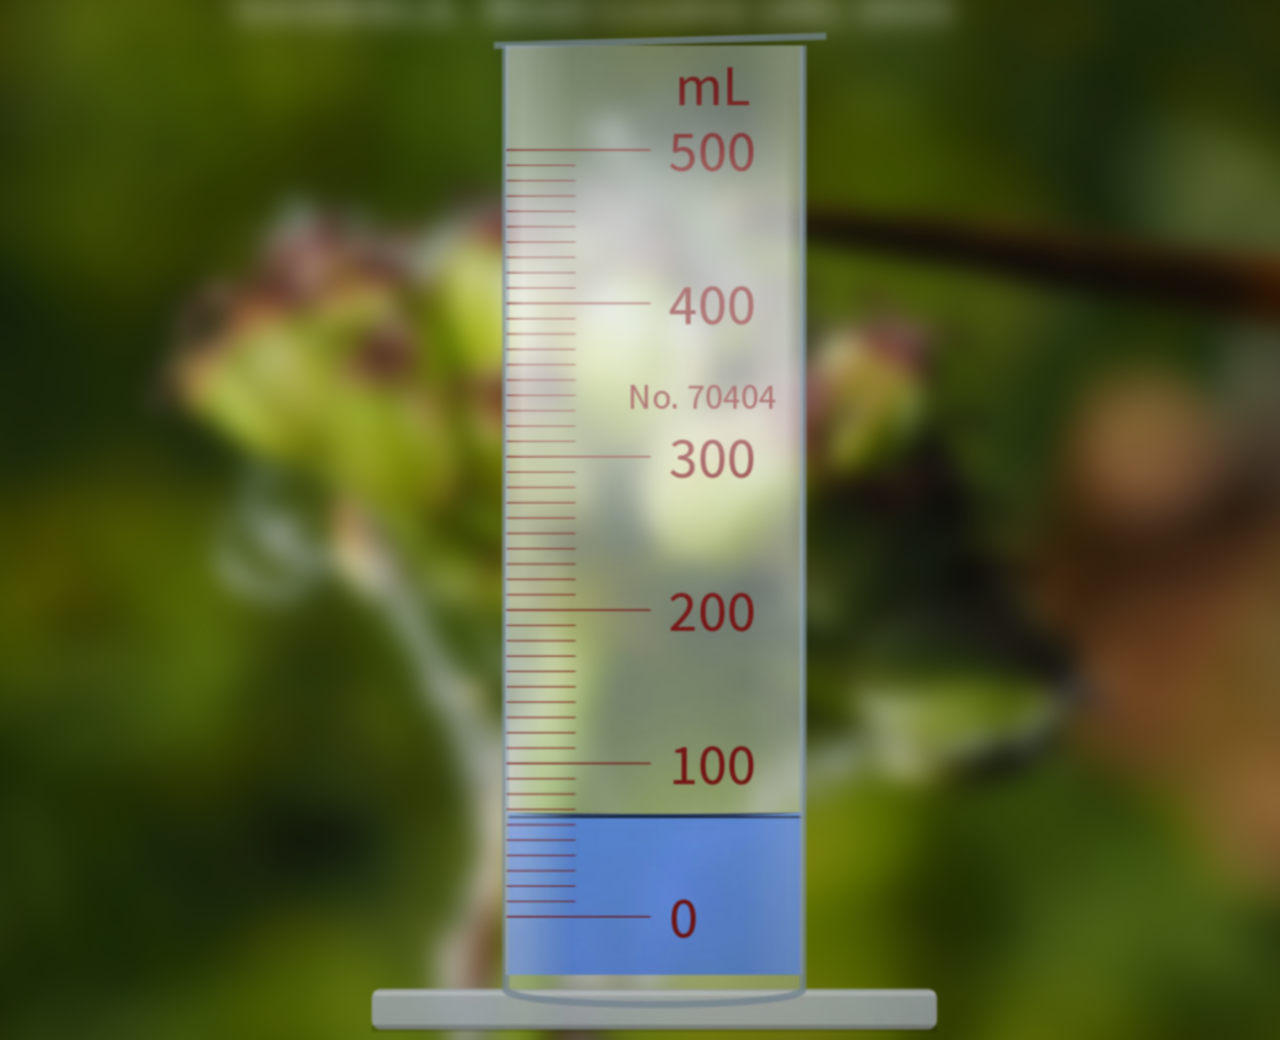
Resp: 65 mL
